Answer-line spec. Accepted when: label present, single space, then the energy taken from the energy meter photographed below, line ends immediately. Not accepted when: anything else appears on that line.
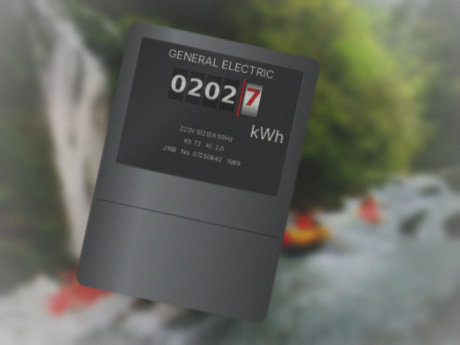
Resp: 202.7 kWh
